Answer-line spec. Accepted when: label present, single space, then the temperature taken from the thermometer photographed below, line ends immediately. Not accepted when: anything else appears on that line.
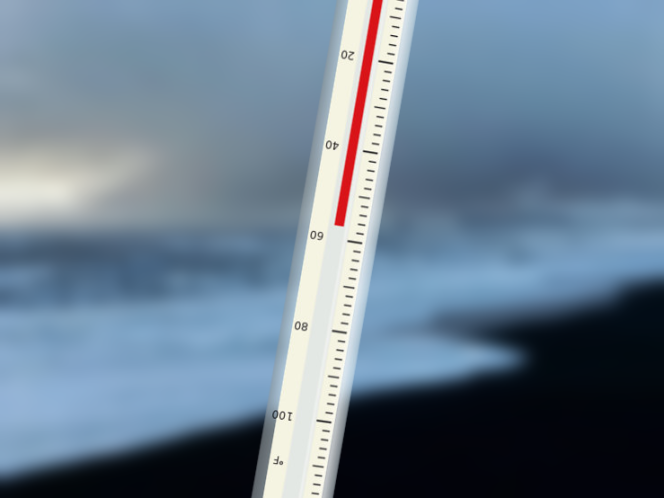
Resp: 57 °F
